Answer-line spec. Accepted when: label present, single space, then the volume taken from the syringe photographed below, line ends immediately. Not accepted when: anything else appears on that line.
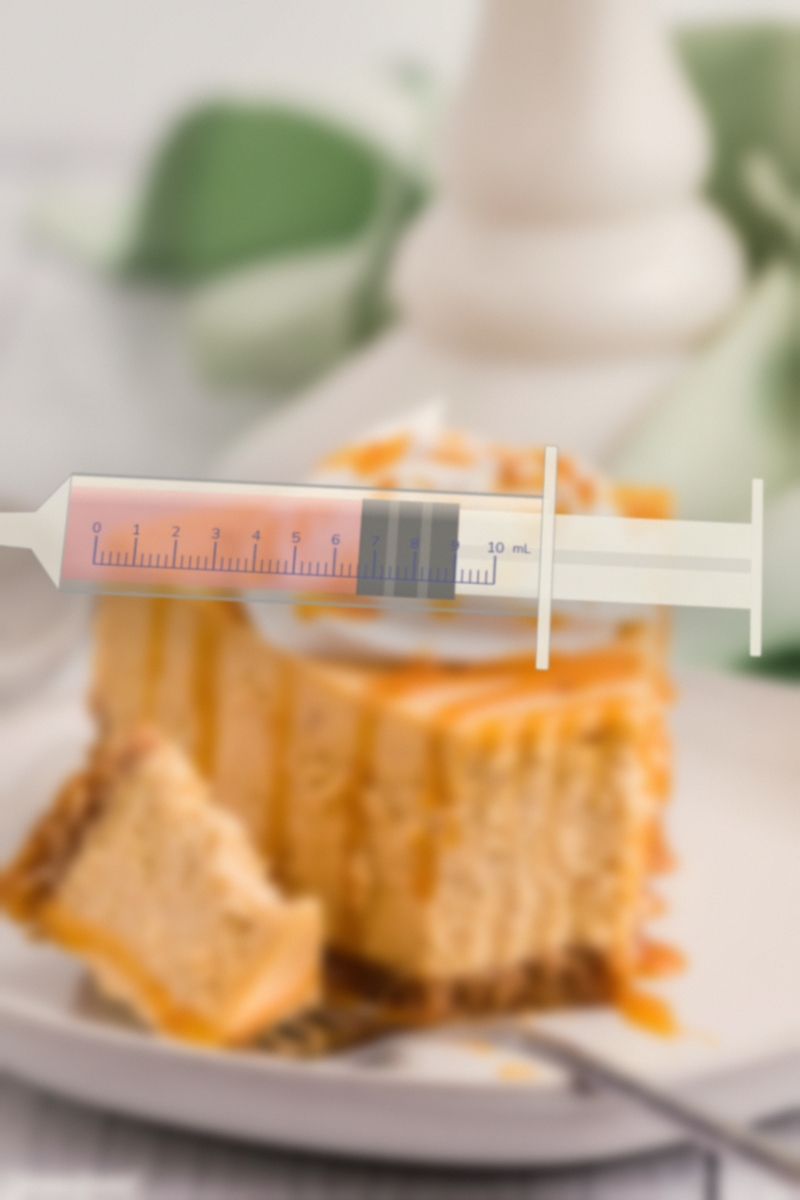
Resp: 6.6 mL
